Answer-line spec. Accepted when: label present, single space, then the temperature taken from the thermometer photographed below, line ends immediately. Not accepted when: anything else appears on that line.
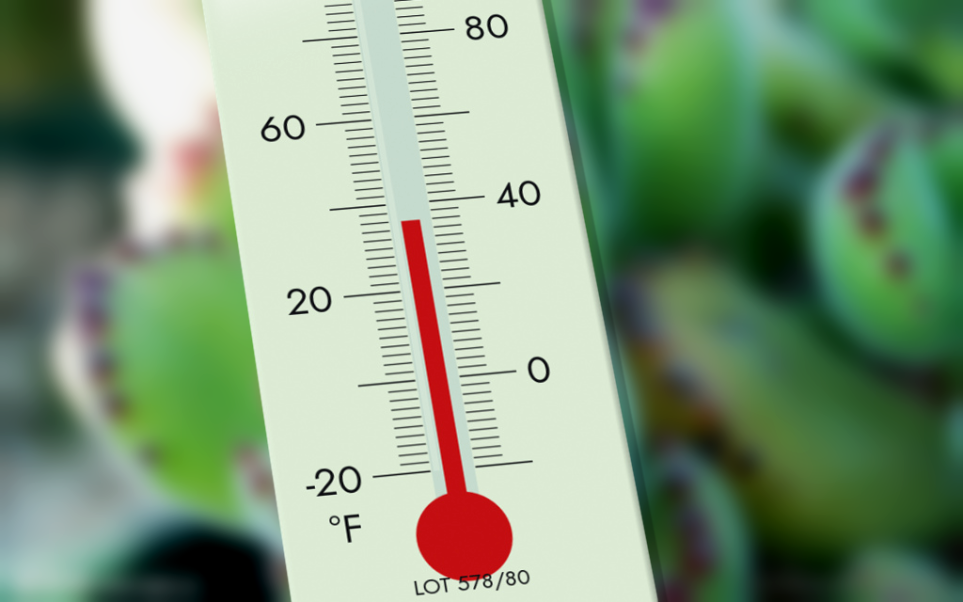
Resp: 36 °F
